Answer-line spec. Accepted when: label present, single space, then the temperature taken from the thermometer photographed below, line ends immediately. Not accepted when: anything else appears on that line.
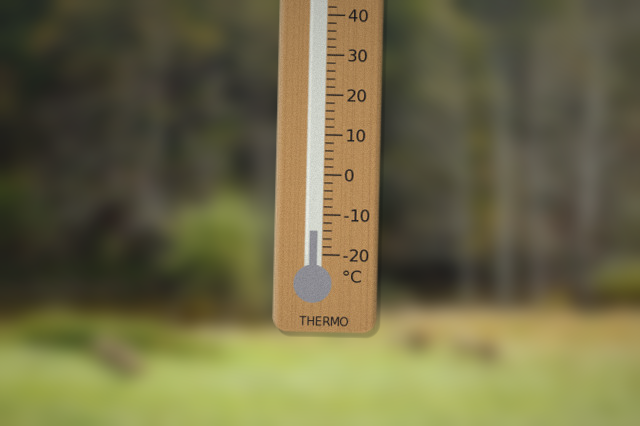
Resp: -14 °C
